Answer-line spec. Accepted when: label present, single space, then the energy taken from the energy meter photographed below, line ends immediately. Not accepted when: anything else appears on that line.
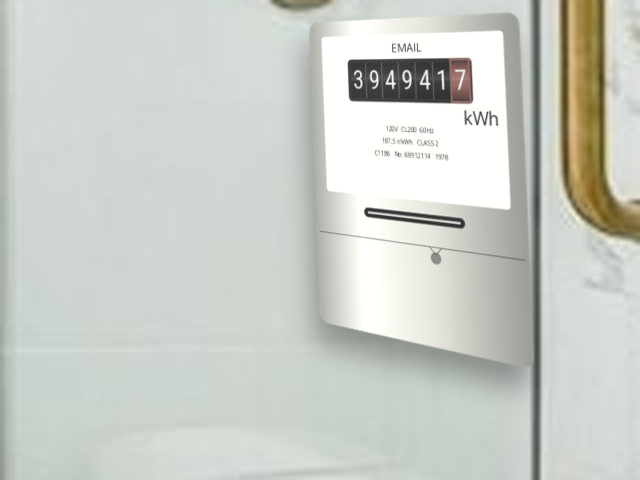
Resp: 394941.7 kWh
